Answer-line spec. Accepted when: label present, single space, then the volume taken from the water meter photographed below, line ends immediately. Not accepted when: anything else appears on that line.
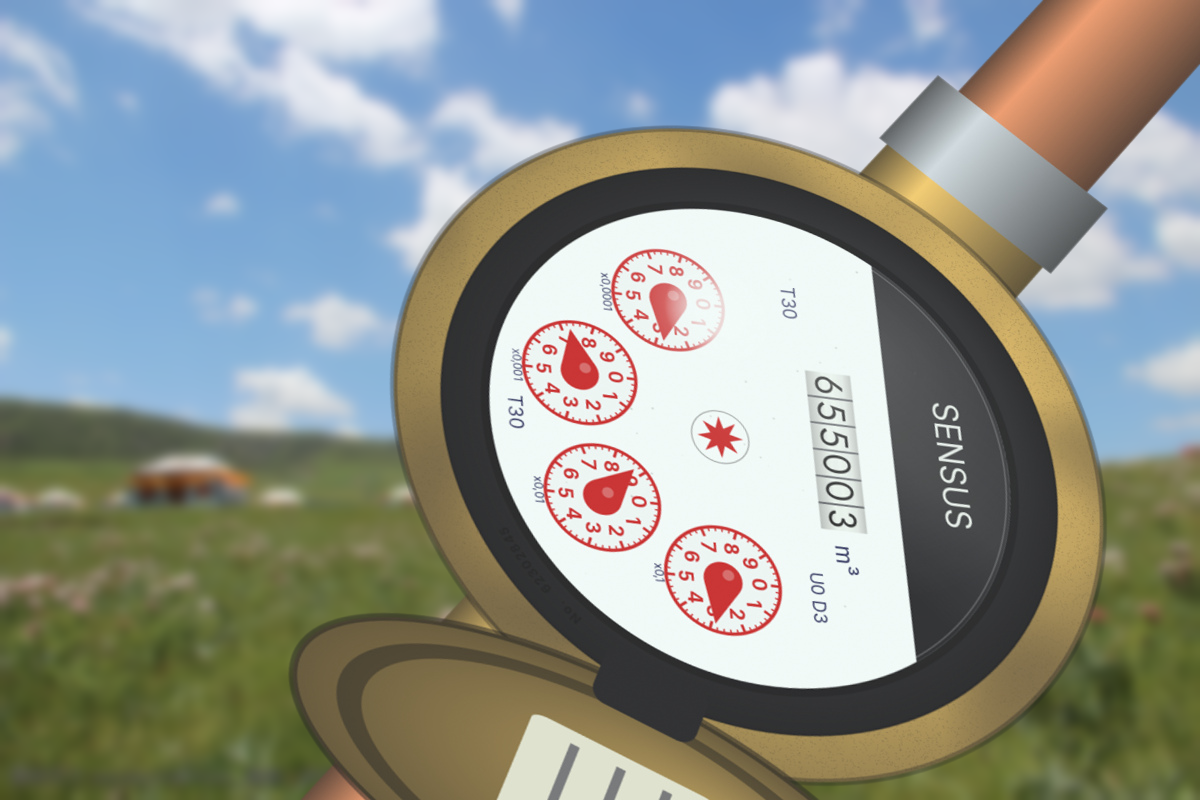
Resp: 655003.2872 m³
